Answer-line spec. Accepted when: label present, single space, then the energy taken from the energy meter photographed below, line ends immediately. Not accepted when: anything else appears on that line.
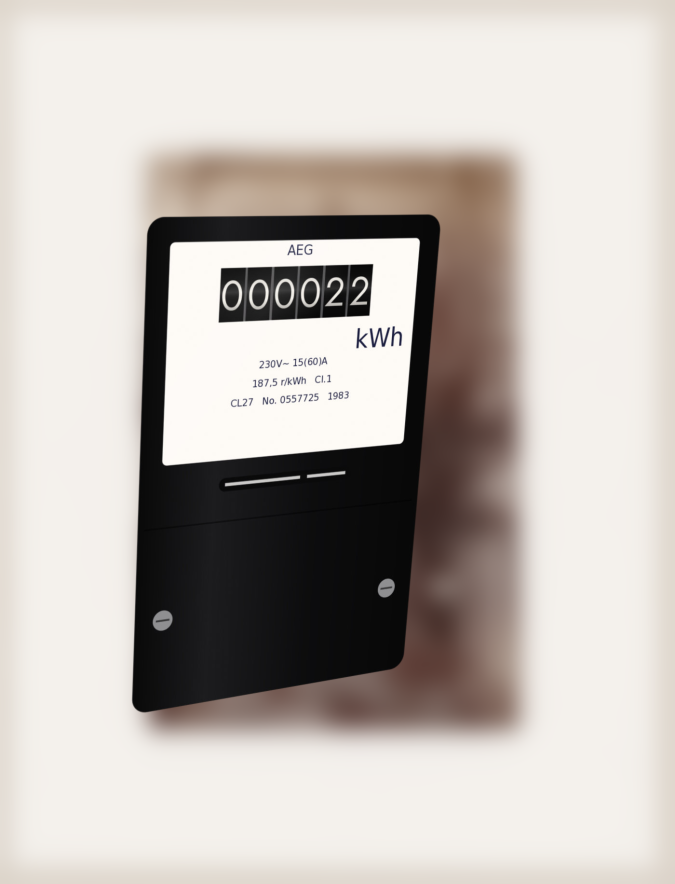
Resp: 22 kWh
